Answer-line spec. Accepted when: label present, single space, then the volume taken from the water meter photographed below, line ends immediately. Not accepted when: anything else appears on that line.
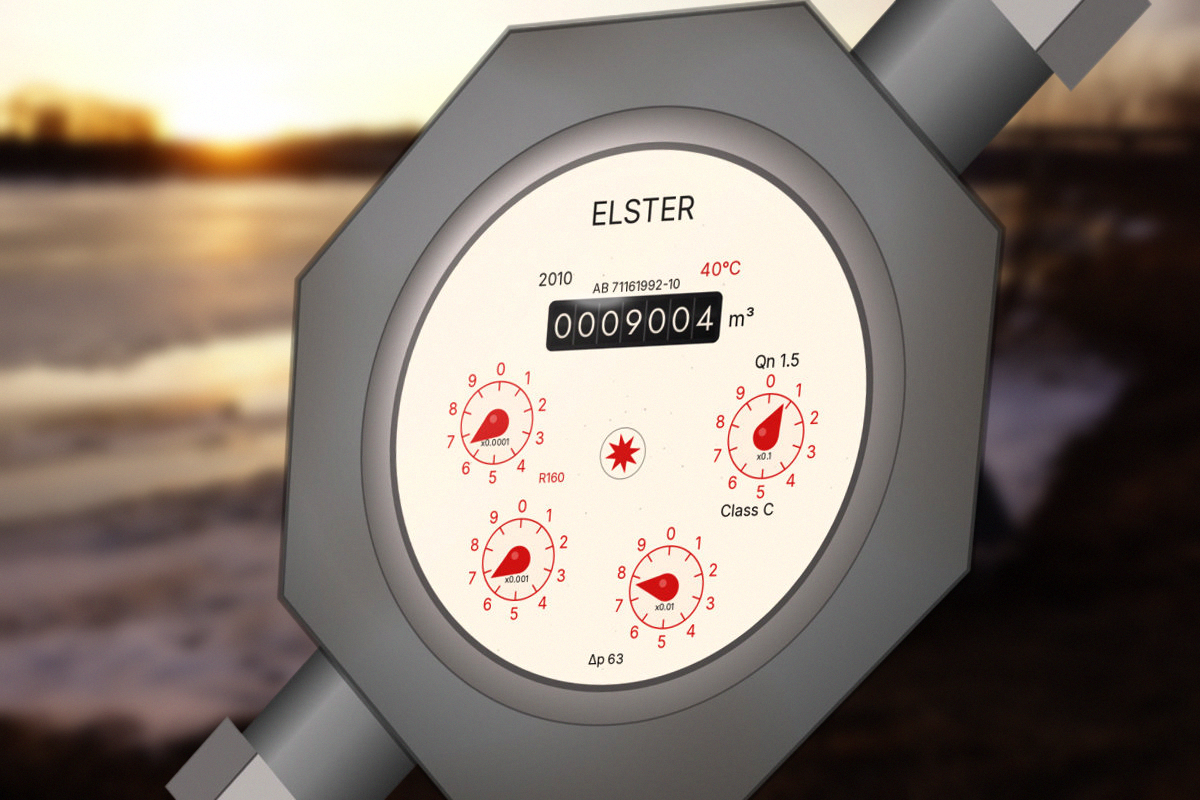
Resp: 9004.0766 m³
